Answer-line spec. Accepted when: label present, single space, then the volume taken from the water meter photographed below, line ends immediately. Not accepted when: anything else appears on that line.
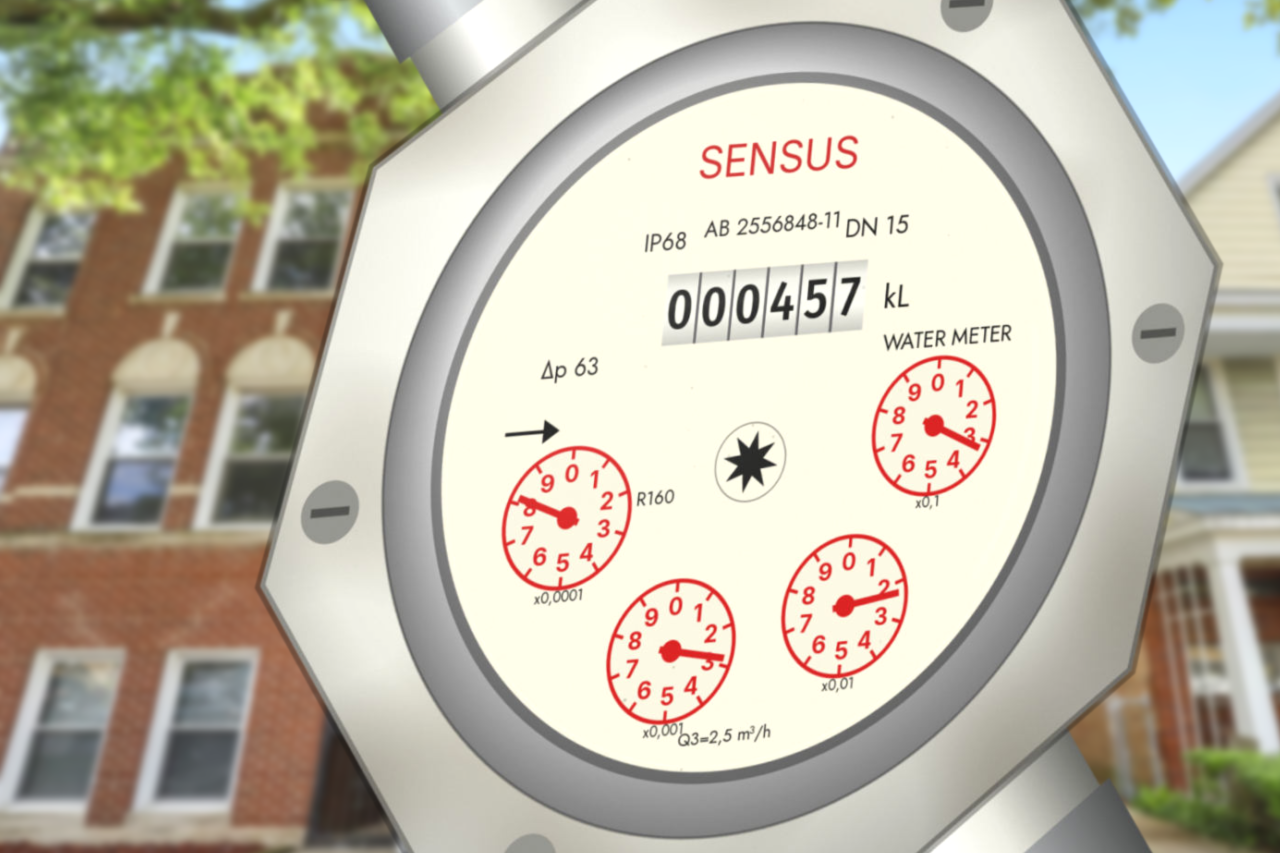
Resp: 457.3228 kL
